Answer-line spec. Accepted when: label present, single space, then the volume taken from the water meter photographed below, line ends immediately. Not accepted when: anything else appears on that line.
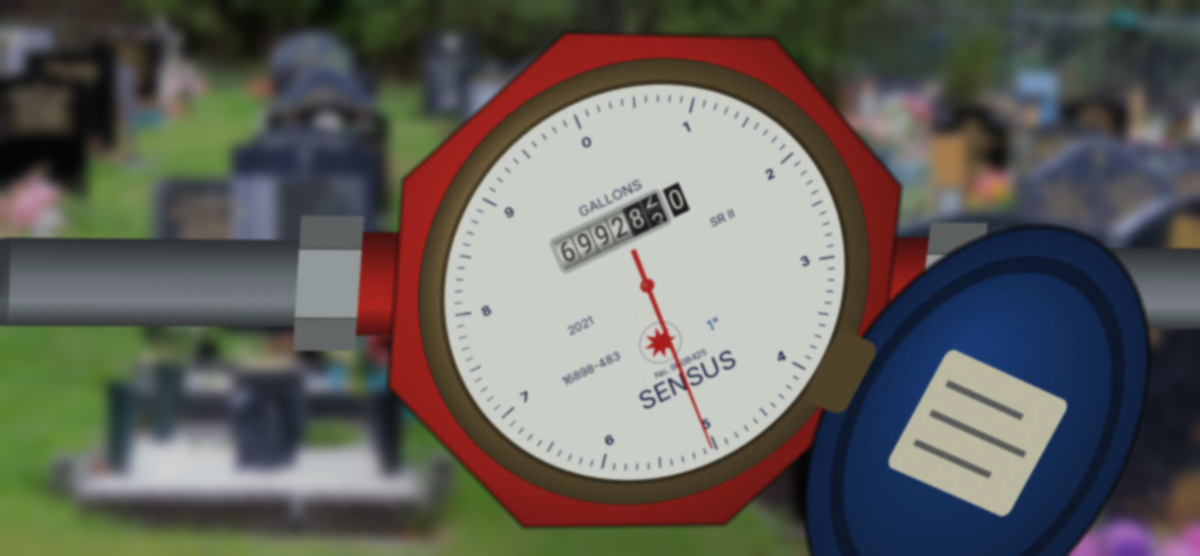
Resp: 6992825.0 gal
